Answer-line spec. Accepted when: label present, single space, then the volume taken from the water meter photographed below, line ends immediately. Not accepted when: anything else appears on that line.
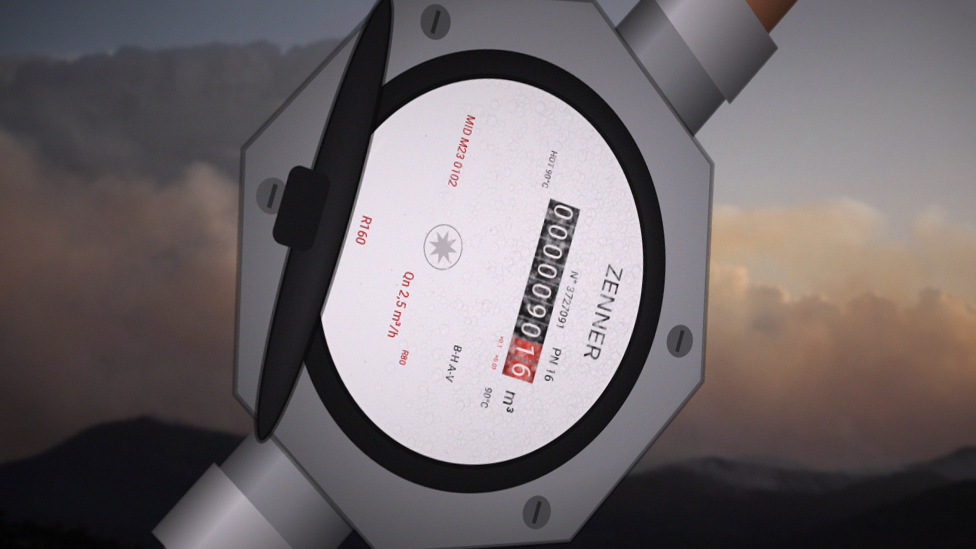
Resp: 90.16 m³
